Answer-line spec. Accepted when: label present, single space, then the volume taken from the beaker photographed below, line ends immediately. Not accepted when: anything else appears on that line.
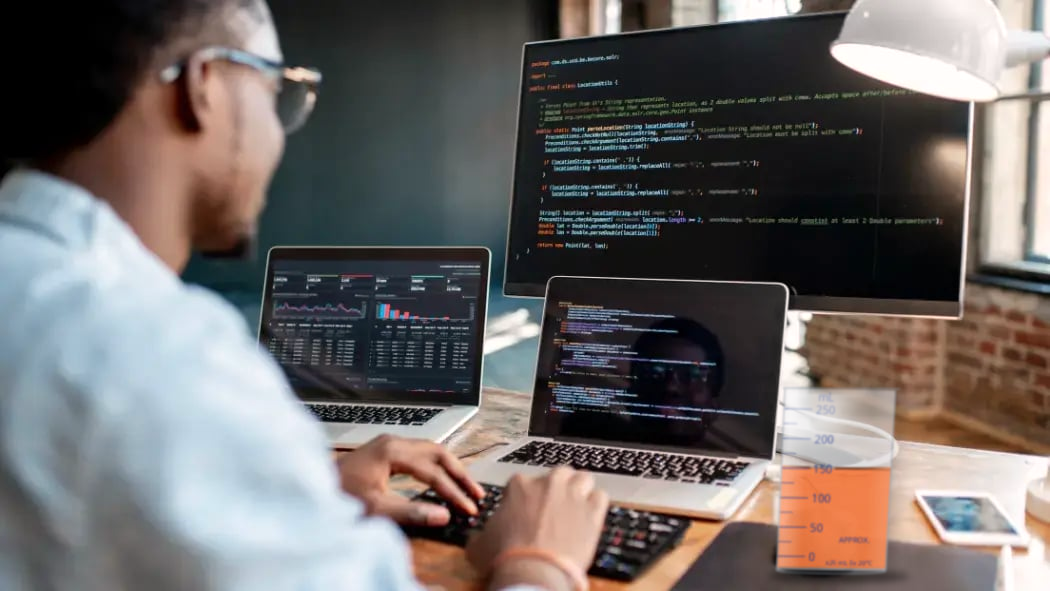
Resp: 150 mL
